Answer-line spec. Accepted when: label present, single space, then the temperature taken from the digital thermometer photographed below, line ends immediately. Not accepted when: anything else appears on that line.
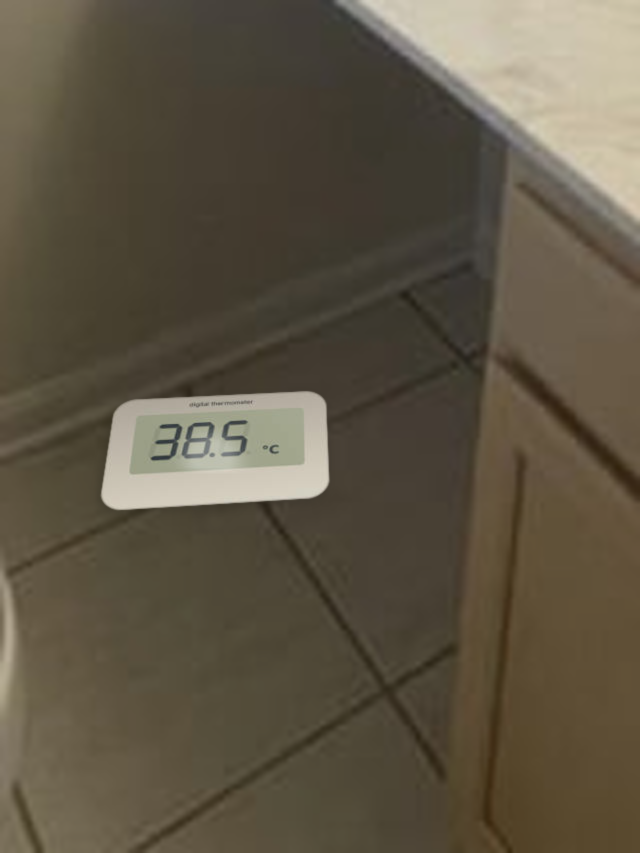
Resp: 38.5 °C
